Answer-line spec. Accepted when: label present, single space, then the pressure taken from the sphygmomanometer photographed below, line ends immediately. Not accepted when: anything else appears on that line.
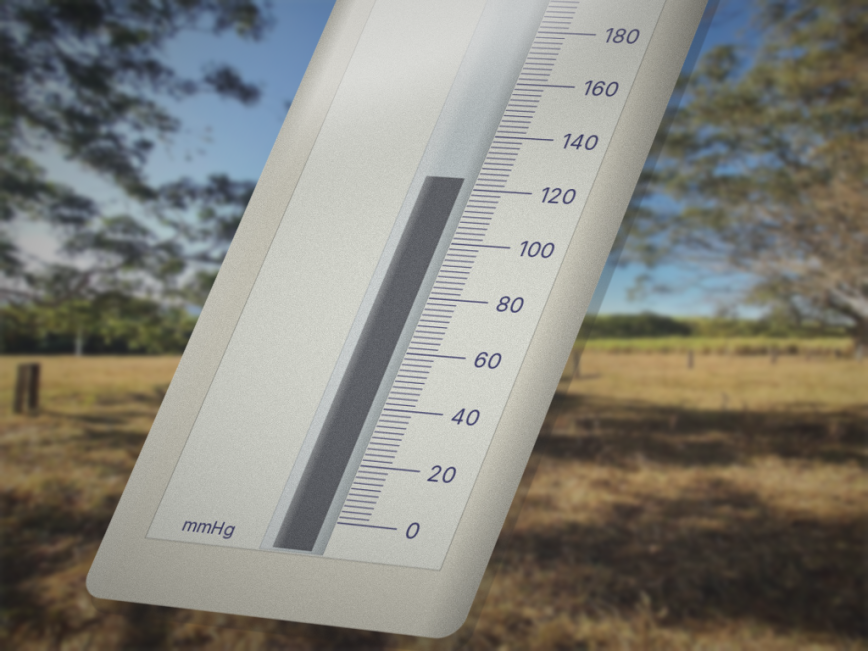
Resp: 124 mmHg
